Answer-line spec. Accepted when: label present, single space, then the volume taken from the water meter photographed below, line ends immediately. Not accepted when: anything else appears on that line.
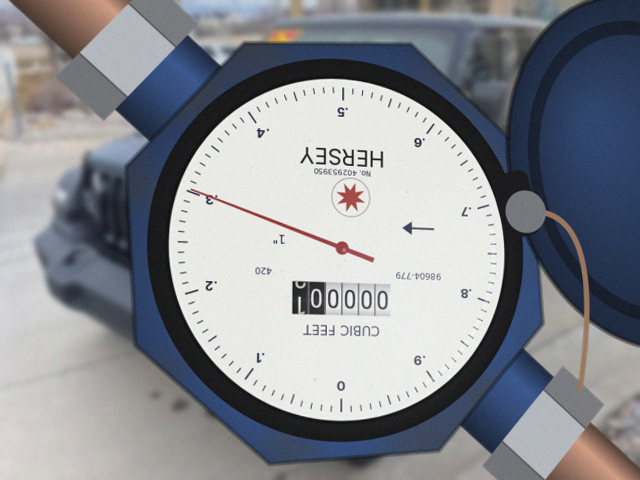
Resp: 1.30 ft³
